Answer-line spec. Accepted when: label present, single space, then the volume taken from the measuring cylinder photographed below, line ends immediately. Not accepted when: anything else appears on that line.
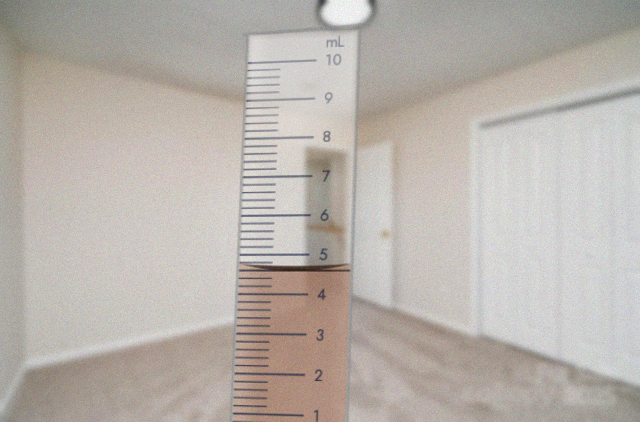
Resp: 4.6 mL
